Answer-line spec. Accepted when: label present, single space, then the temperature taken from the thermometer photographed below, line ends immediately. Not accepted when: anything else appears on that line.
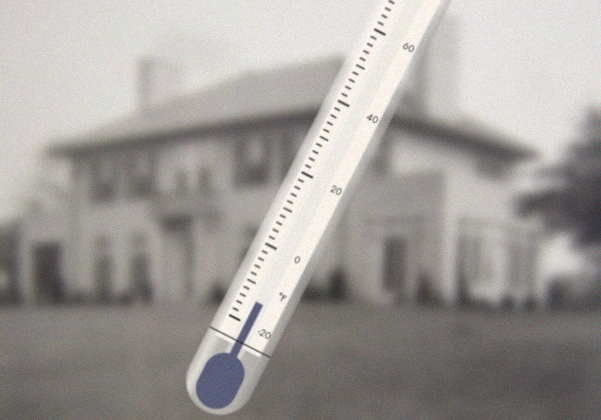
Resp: -14 °F
